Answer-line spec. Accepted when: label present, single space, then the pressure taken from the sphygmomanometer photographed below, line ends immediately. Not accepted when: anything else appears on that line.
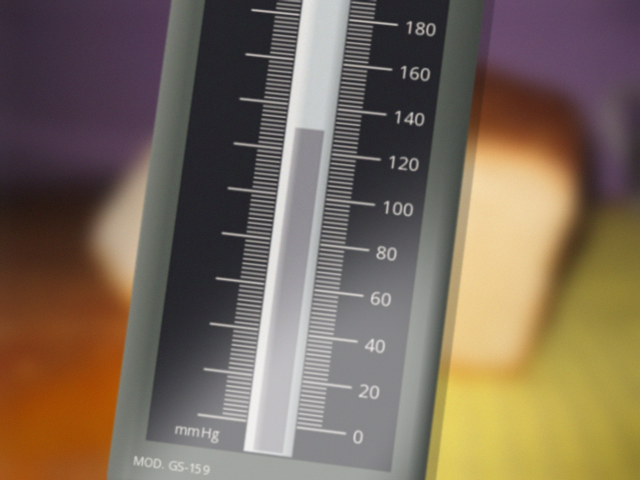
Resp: 130 mmHg
